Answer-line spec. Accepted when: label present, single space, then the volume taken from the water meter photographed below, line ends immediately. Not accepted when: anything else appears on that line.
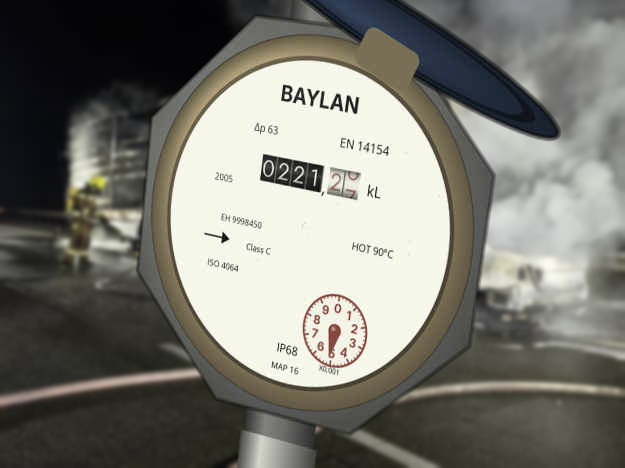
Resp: 221.265 kL
